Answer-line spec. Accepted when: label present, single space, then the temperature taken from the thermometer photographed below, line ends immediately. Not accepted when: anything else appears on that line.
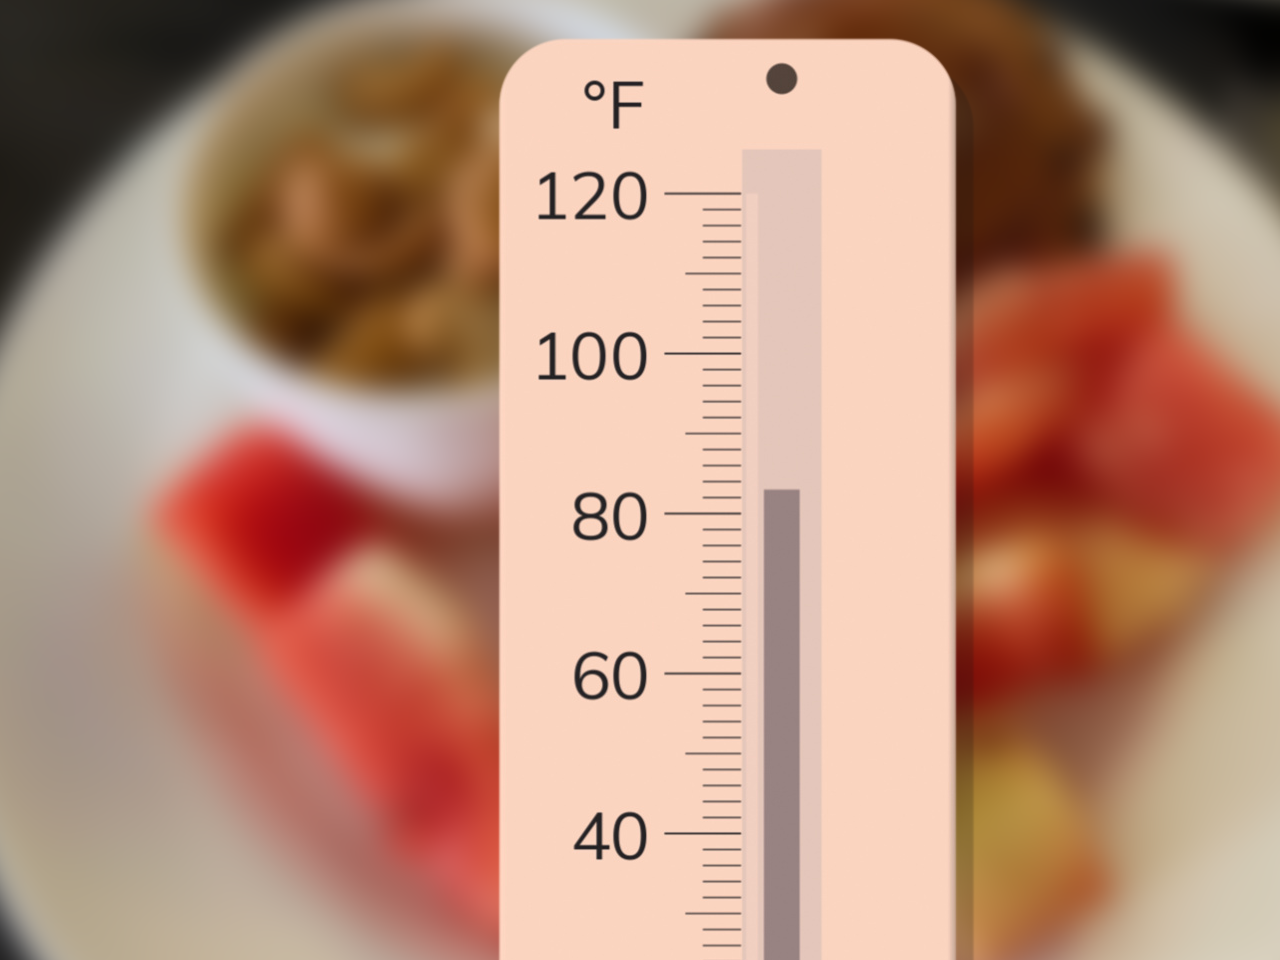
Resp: 83 °F
